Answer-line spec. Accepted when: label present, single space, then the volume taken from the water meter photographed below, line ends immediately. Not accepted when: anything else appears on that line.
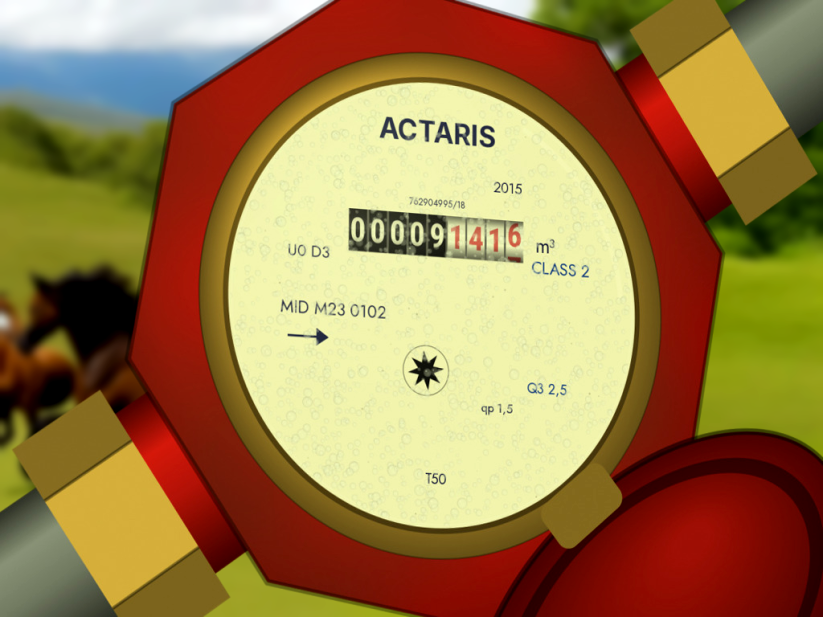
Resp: 9.1416 m³
